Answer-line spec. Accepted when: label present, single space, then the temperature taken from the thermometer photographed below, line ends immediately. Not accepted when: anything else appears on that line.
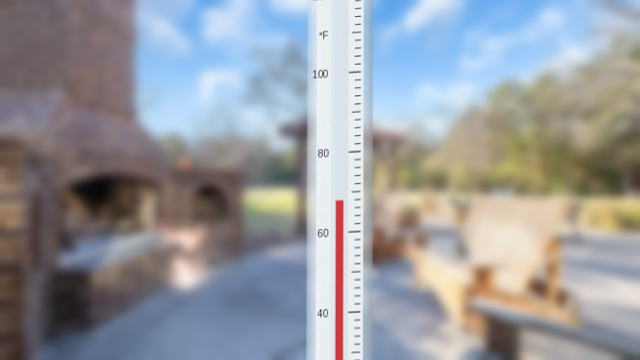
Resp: 68 °F
